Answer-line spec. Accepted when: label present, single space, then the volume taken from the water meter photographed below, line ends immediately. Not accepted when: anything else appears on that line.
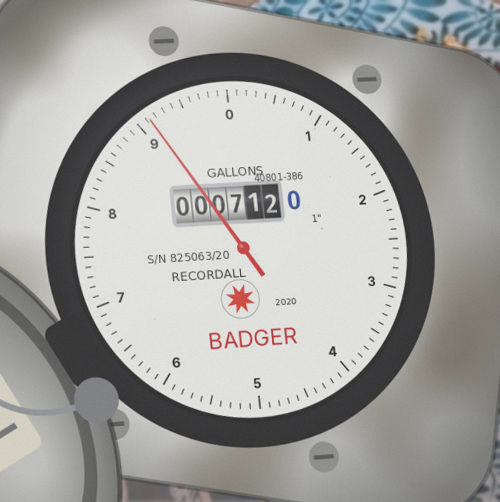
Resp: 7119.1 gal
